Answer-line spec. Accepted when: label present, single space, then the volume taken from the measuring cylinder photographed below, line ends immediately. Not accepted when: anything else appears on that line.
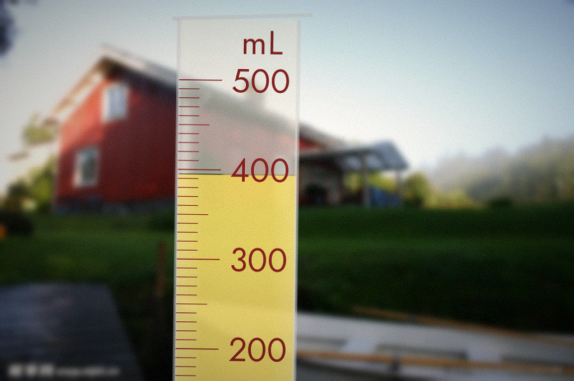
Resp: 395 mL
